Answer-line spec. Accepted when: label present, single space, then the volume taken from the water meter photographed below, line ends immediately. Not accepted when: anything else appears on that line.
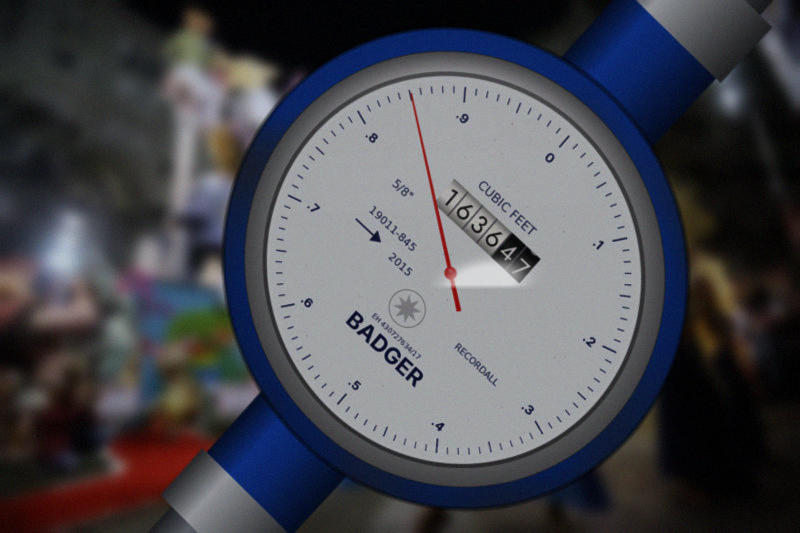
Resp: 163646.85 ft³
